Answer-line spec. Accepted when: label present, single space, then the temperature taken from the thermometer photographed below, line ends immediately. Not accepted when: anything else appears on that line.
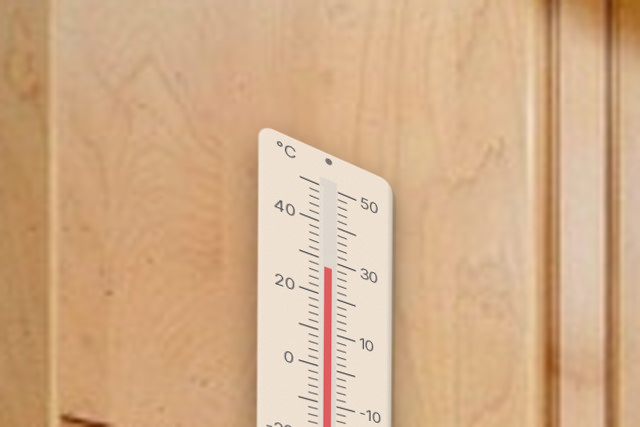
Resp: 28 °C
